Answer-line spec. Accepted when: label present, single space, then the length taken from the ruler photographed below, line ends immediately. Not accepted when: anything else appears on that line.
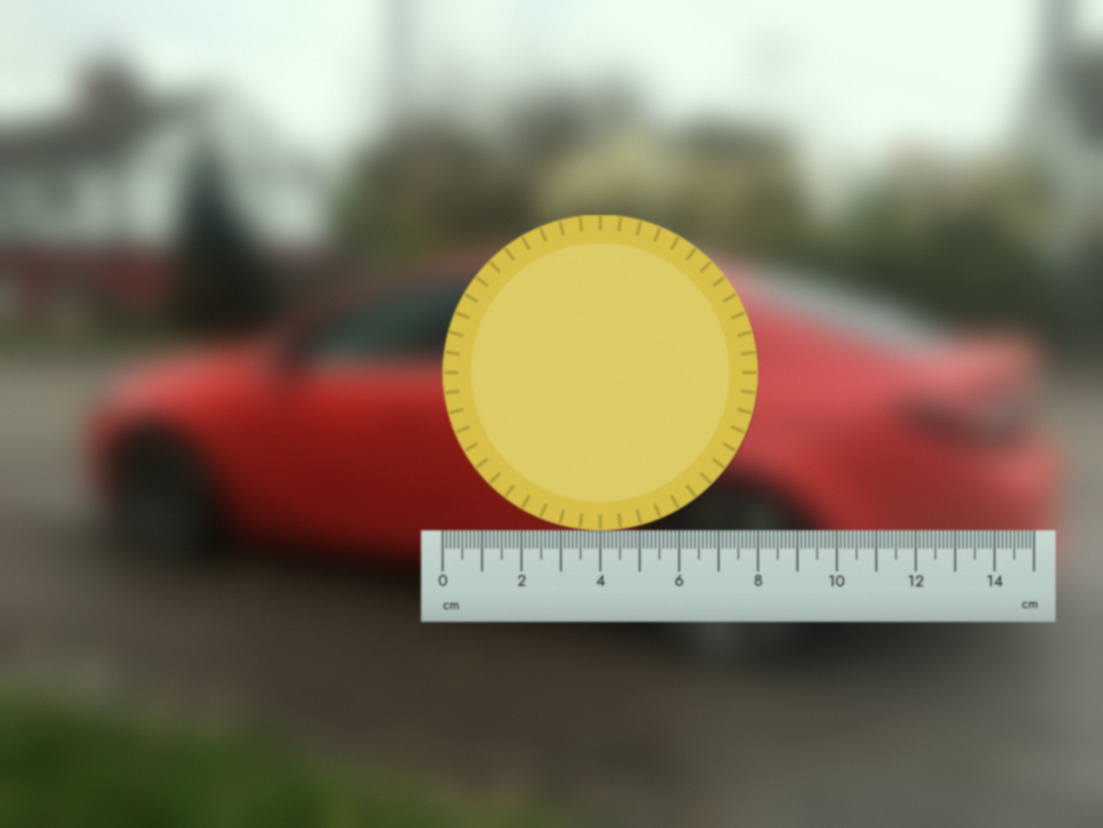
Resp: 8 cm
